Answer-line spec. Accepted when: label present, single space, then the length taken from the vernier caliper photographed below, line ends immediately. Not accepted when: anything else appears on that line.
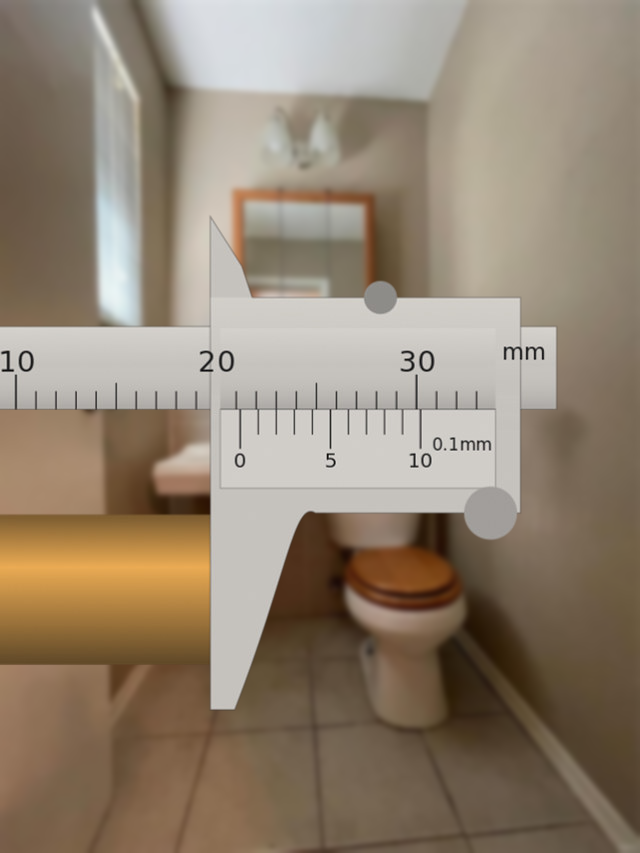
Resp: 21.2 mm
